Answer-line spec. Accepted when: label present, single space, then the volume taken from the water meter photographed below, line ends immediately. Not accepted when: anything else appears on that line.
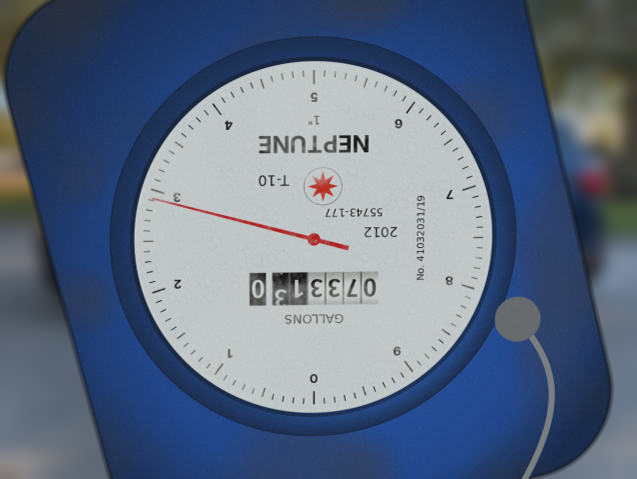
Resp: 733132.9 gal
